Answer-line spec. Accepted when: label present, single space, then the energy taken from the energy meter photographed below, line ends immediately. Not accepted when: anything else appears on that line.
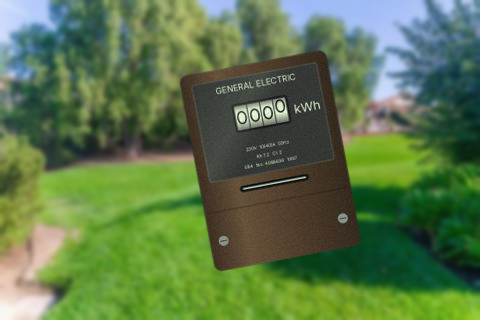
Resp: 0 kWh
